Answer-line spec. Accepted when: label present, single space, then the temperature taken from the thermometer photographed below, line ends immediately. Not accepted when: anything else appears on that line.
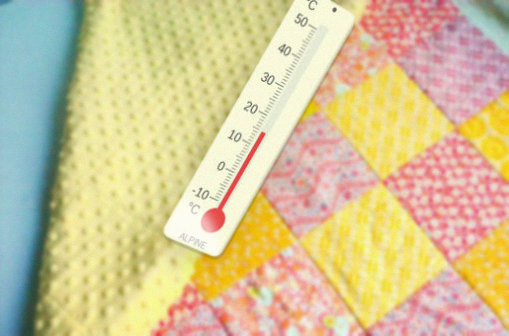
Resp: 15 °C
